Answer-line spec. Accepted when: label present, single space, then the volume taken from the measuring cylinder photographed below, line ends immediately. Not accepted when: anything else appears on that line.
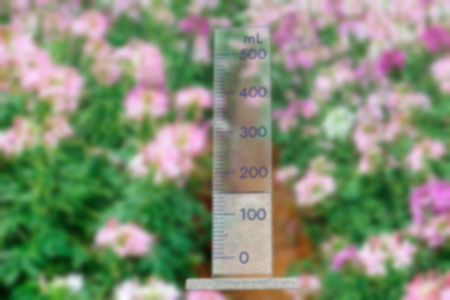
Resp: 150 mL
